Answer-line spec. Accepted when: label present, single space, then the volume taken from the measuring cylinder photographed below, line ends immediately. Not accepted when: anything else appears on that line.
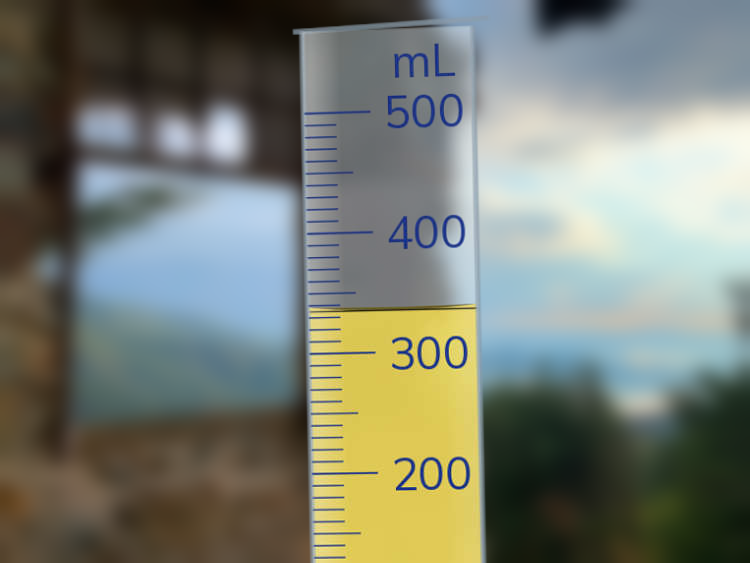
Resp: 335 mL
